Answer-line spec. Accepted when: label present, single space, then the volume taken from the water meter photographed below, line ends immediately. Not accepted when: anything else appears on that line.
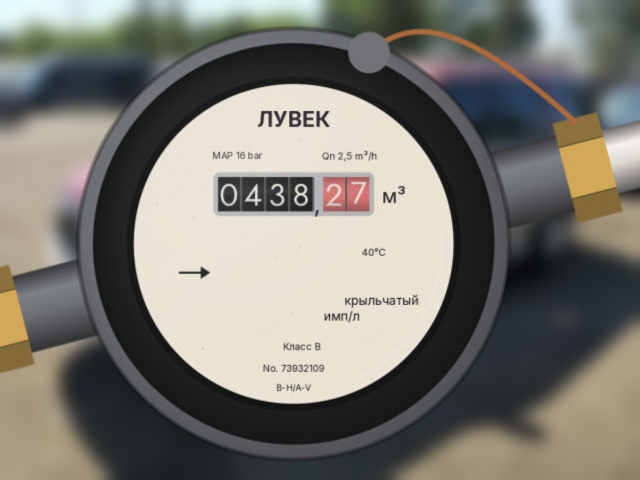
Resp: 438.27 m³
